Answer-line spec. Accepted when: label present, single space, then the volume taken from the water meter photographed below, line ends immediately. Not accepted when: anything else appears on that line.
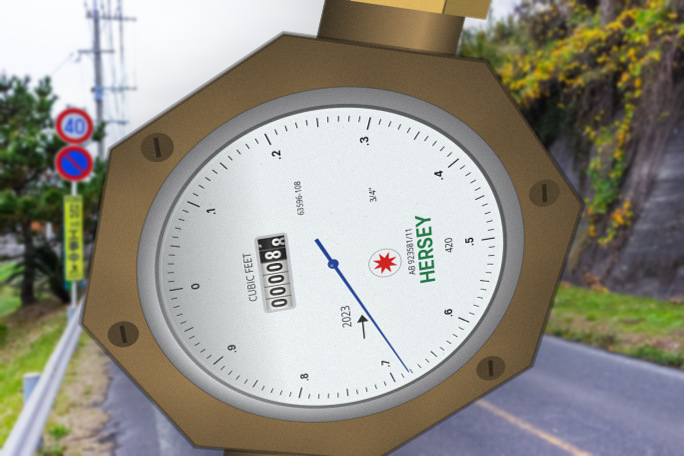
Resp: 87.68 ft³
